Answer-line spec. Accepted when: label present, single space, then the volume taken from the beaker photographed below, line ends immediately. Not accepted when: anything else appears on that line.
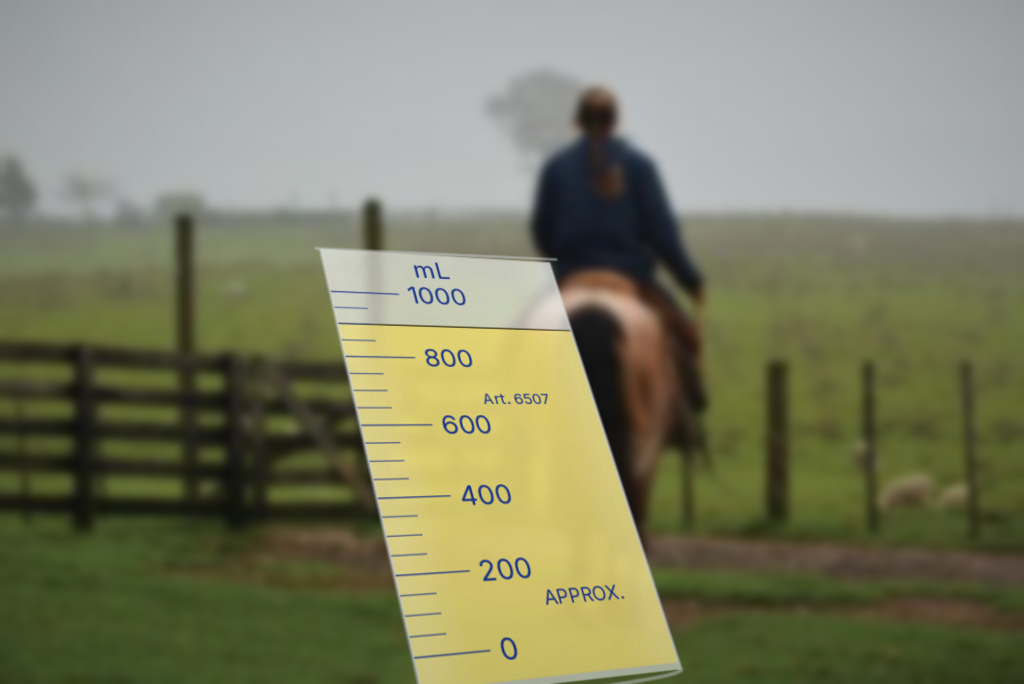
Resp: 900 mL
